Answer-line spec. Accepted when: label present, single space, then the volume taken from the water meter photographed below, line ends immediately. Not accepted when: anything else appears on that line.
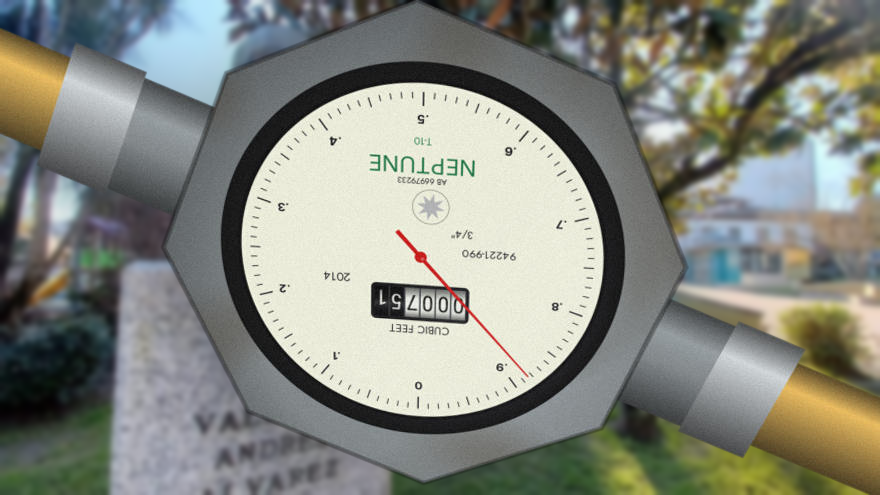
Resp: 750.88 ft³
